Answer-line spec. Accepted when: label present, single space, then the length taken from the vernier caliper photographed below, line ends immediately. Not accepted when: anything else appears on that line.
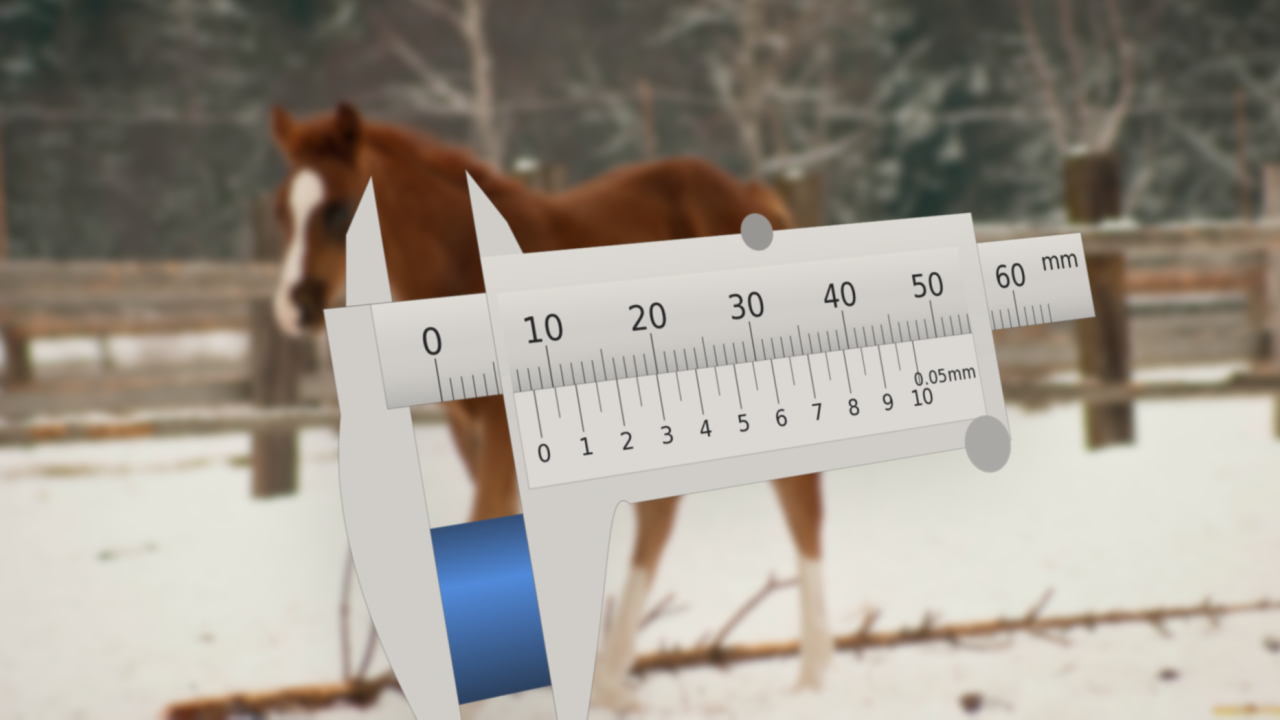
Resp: 8.2 mm
